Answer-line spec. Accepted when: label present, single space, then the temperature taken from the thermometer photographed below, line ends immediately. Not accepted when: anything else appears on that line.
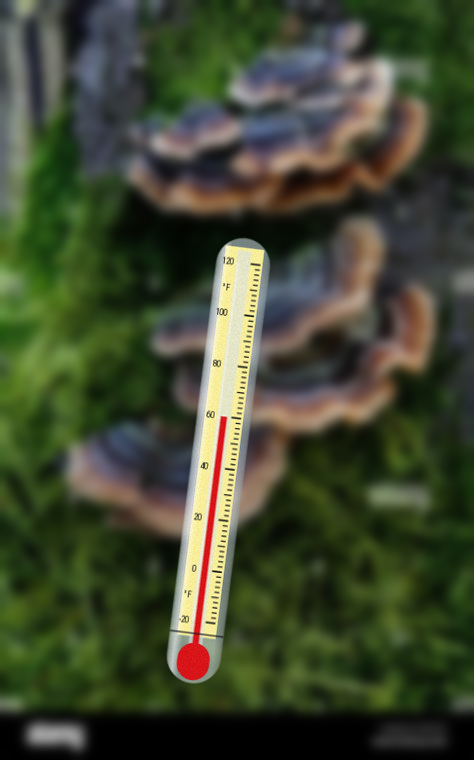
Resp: 60 °F
